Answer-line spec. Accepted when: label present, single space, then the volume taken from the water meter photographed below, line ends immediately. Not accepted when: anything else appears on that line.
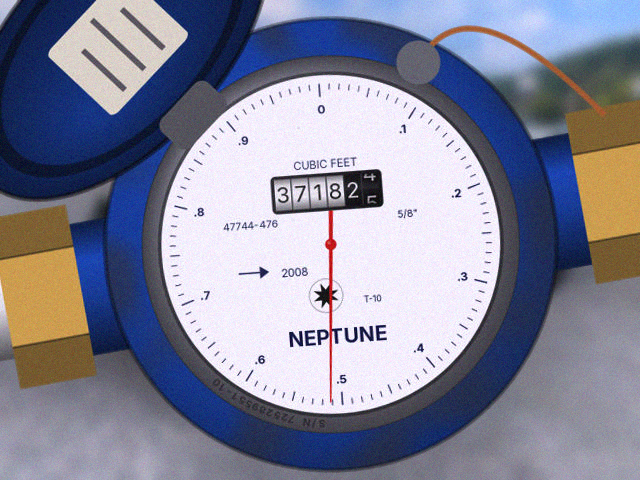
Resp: 371824.51 ft³
